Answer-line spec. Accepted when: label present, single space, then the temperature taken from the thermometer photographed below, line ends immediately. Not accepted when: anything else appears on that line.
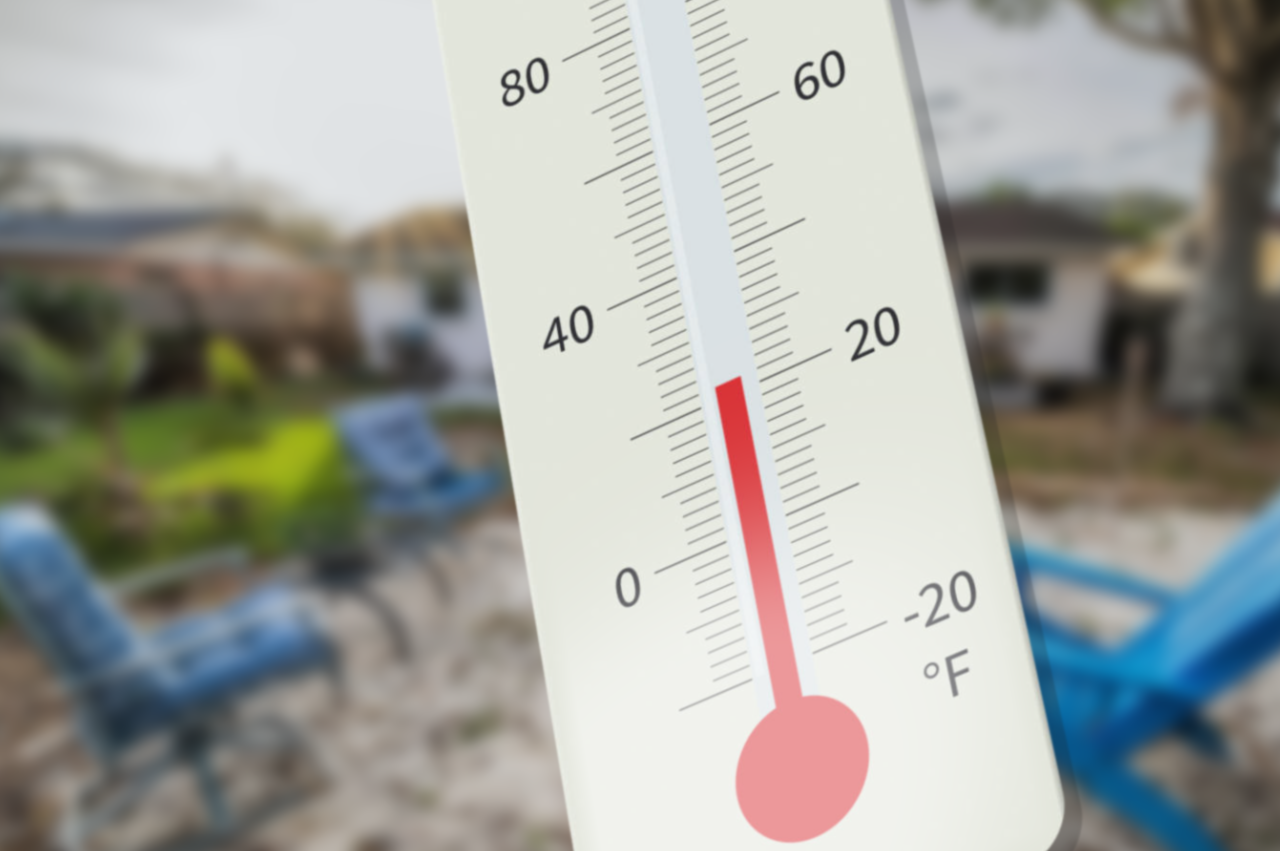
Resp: 22 °F
